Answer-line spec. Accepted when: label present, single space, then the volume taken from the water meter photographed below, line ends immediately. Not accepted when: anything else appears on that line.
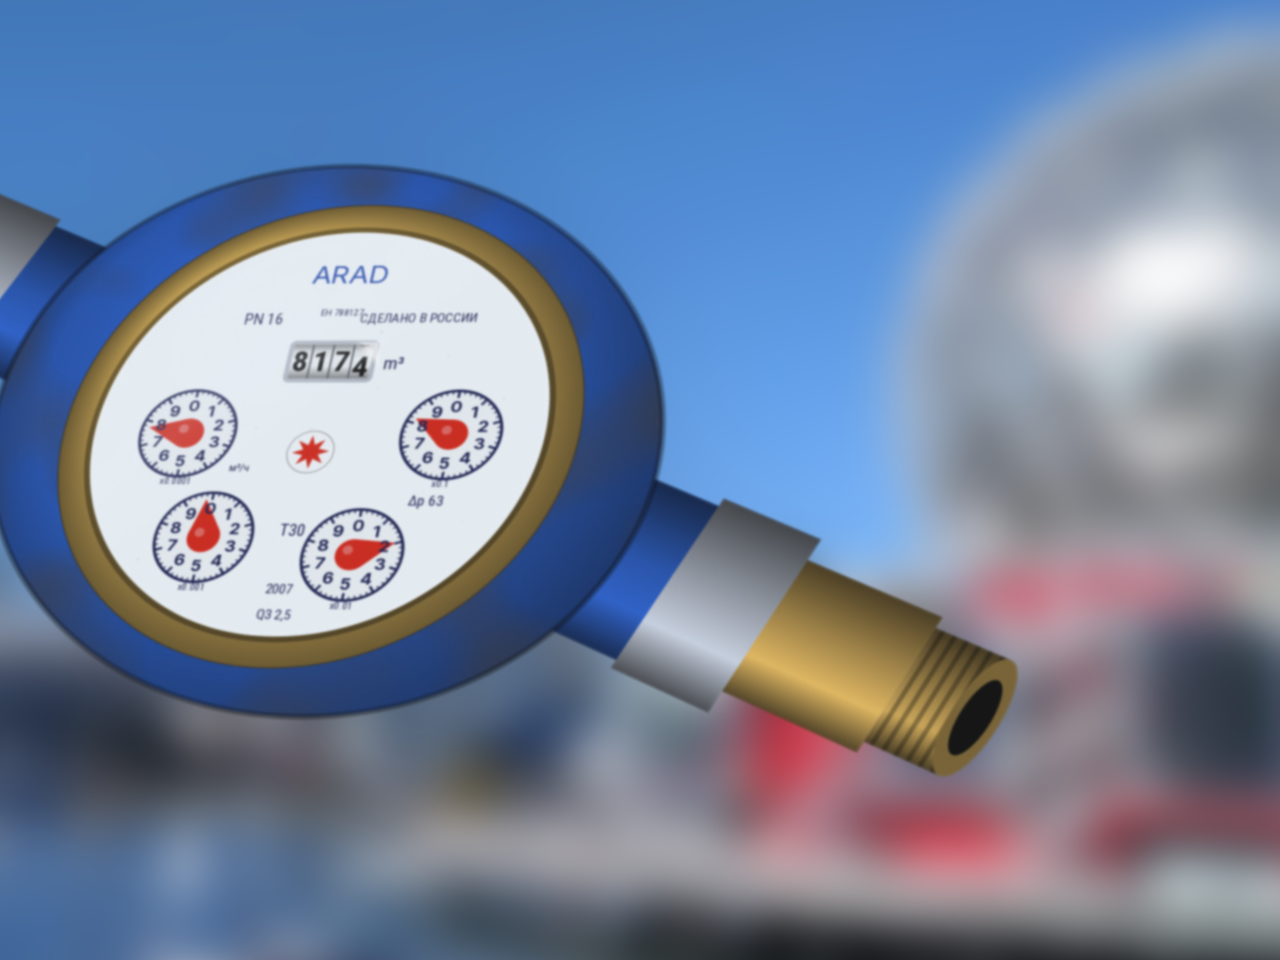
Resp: 8173.8197 m³
